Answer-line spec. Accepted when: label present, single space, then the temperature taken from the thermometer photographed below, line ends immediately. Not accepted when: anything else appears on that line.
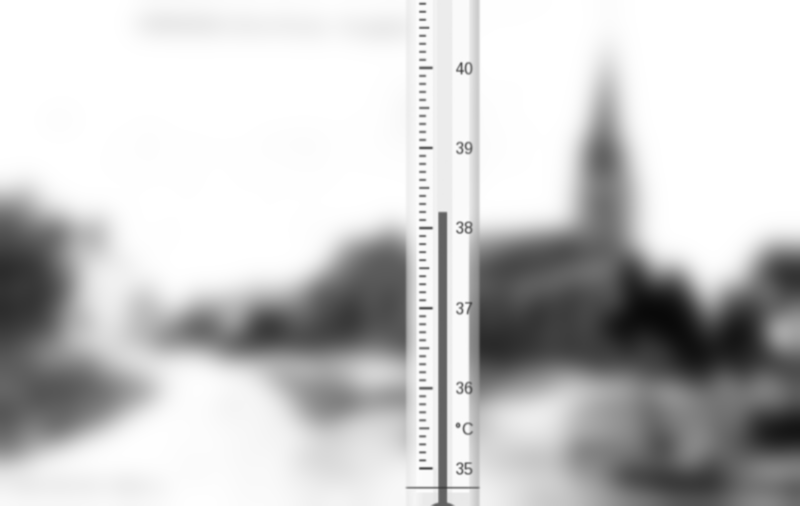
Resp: 38.2 °C
